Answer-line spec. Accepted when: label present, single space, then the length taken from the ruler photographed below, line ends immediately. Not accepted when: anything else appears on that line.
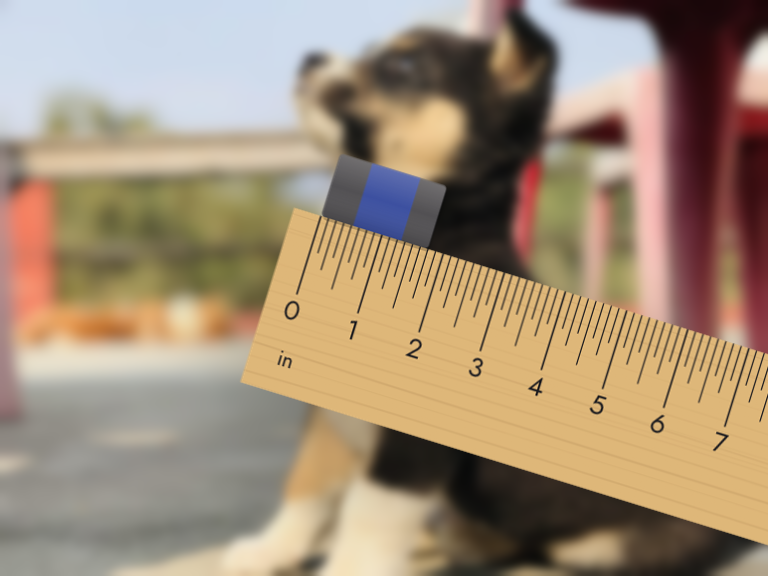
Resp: 1.75 in
